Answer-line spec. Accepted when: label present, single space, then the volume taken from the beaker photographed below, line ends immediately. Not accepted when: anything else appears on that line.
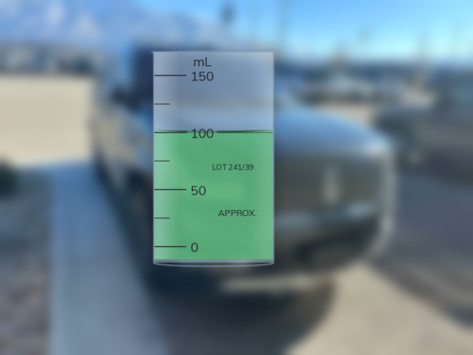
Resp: 100 mL
